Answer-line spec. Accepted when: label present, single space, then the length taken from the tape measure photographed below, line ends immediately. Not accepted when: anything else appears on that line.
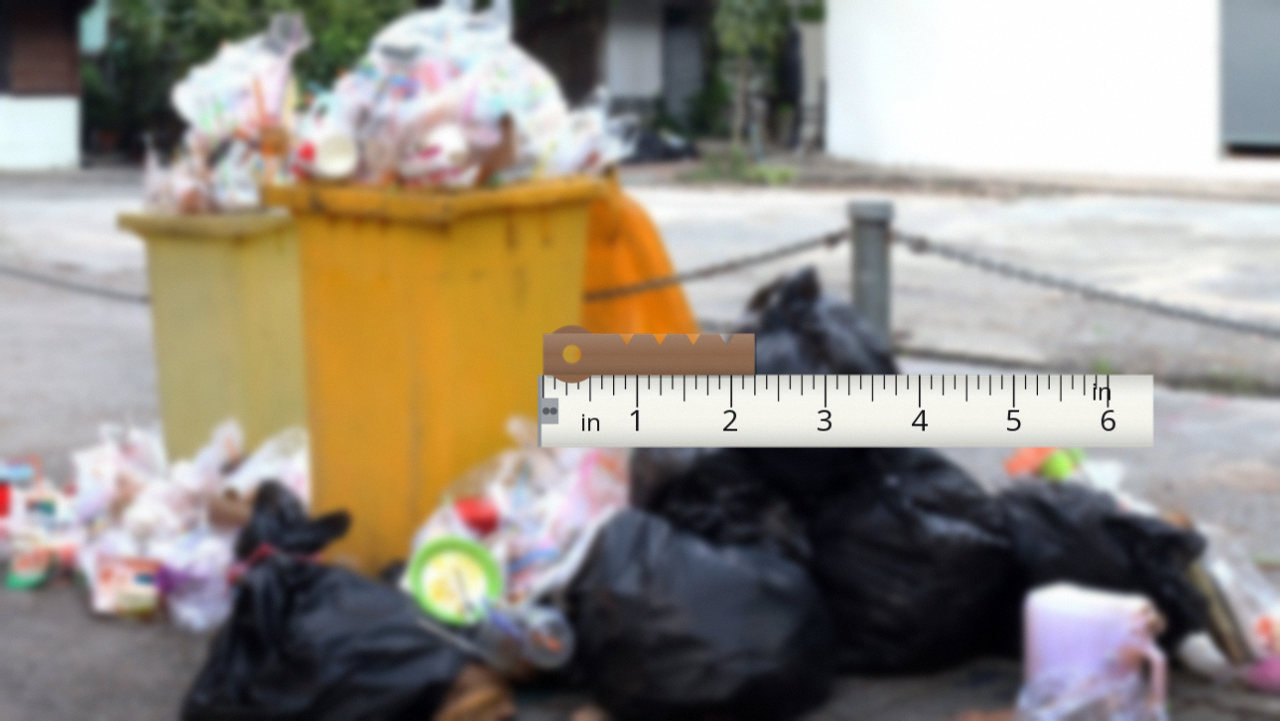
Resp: 2.25 in
